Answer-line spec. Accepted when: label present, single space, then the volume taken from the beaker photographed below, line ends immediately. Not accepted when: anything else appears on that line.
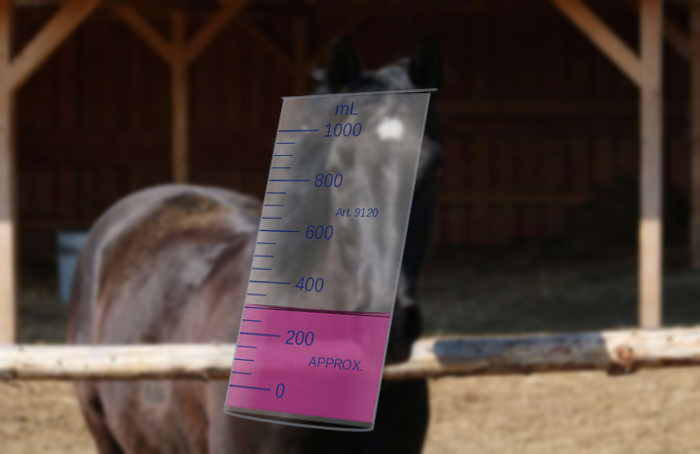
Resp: 300 mL
